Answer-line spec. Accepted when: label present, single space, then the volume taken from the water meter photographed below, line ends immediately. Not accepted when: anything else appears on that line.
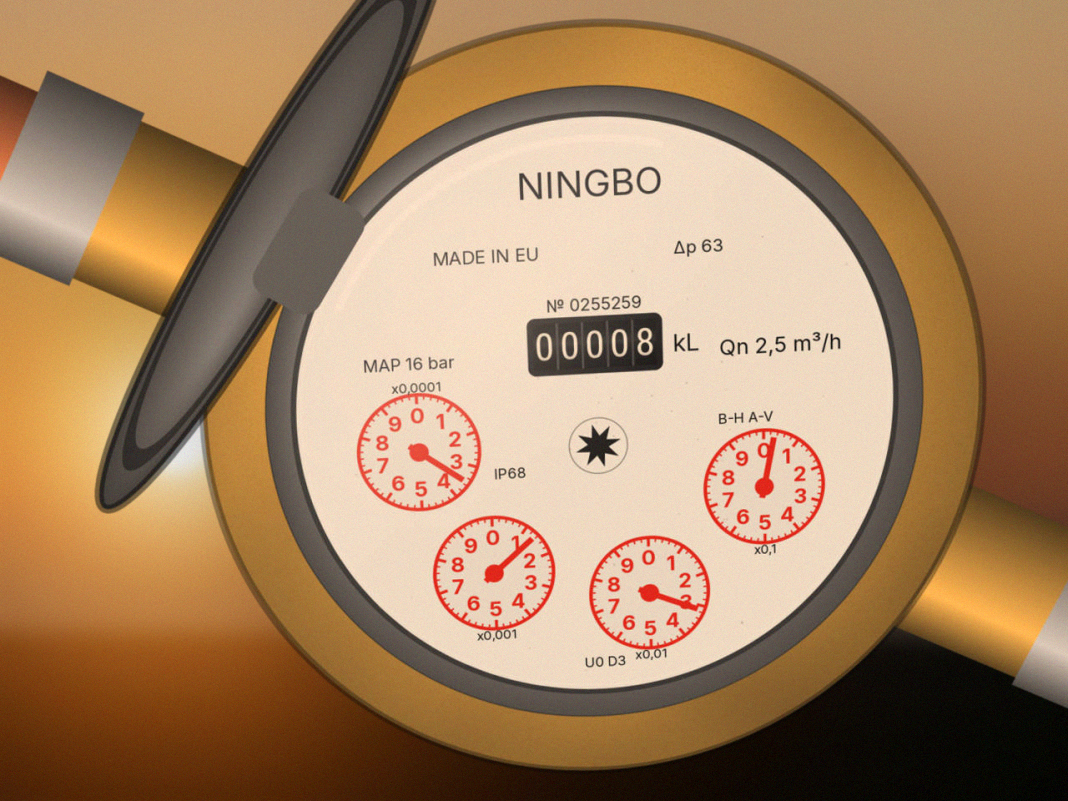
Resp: 8.0313 kL
